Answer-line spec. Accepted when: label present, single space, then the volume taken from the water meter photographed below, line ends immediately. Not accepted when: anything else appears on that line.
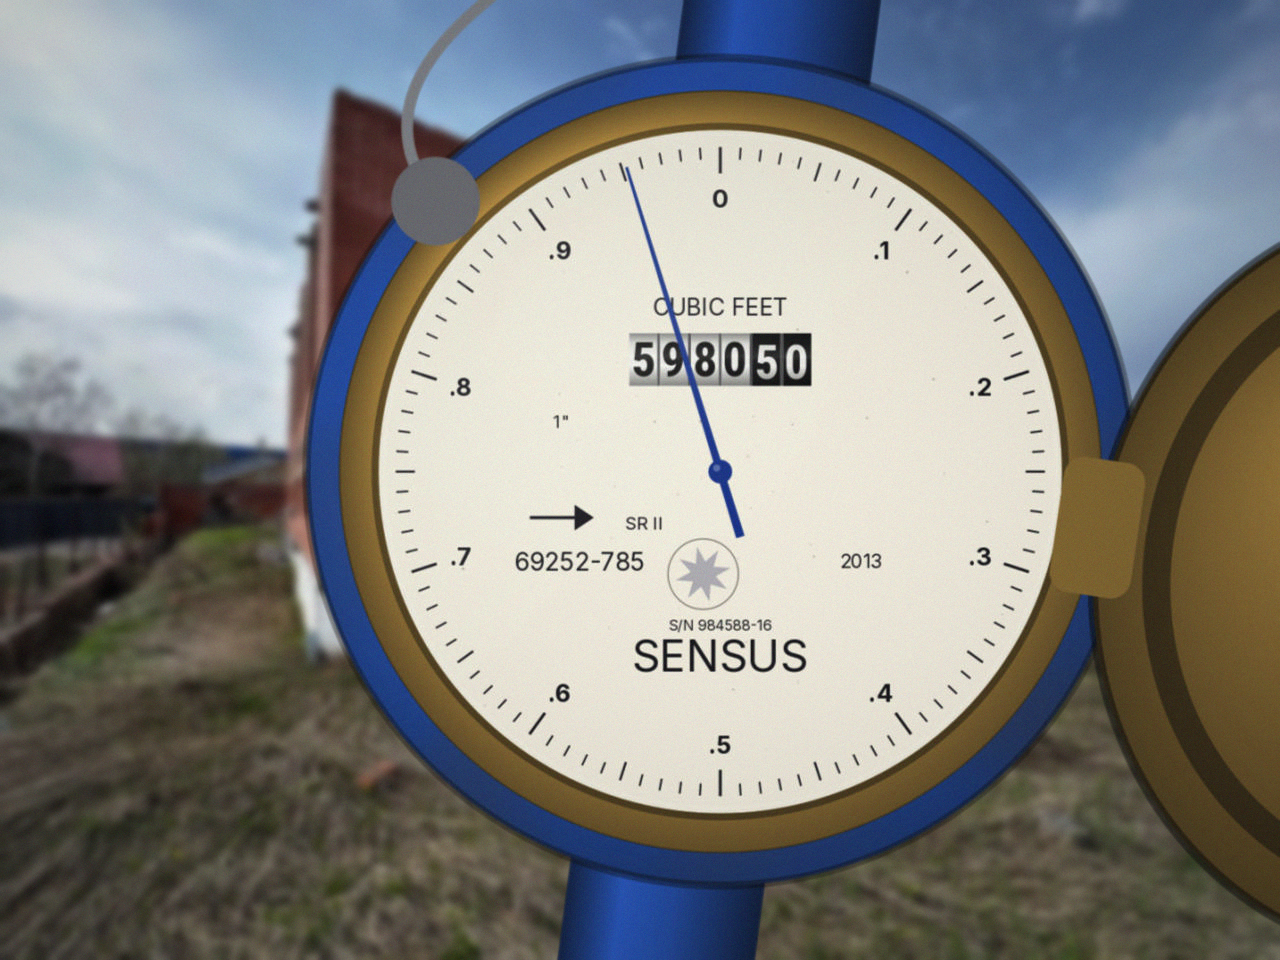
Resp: 598049.95 ft³
